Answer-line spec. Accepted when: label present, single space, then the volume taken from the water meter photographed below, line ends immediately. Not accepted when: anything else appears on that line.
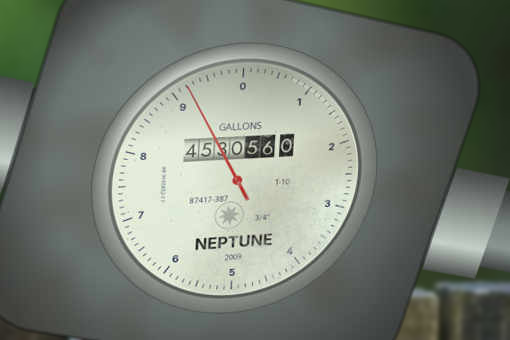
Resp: 4530559.2 gal
